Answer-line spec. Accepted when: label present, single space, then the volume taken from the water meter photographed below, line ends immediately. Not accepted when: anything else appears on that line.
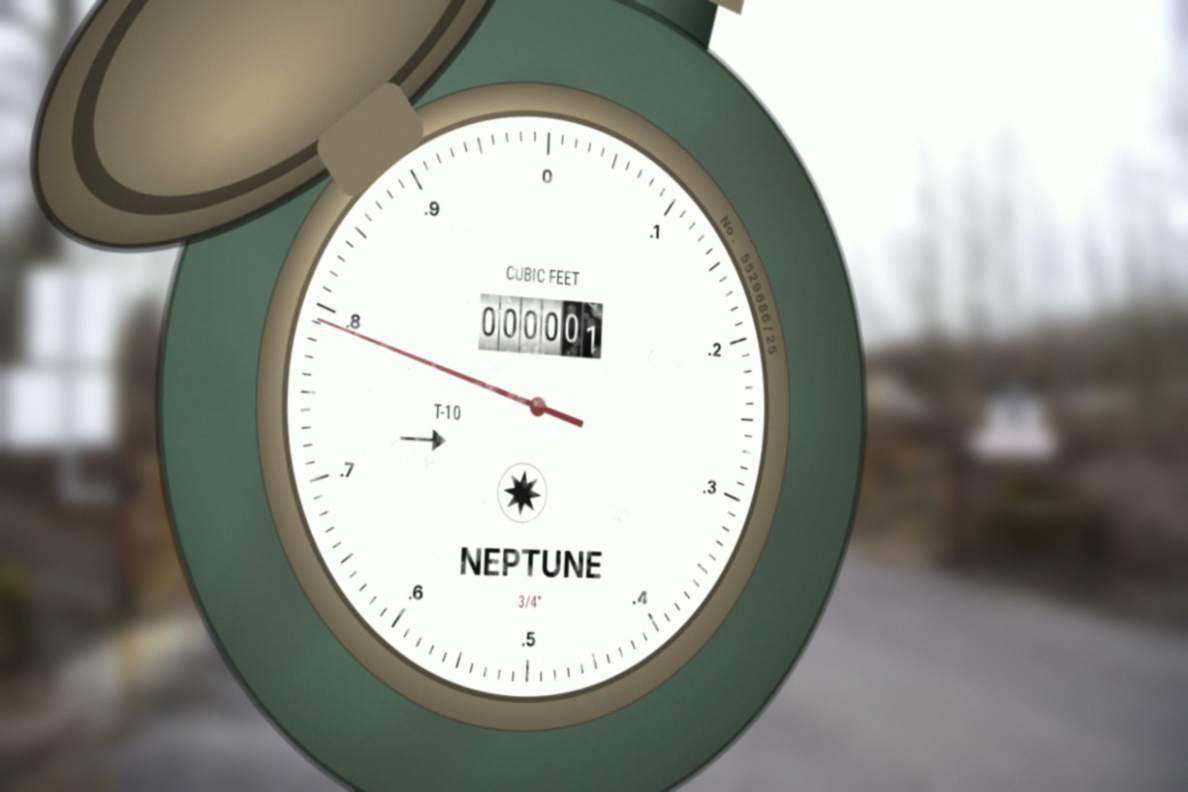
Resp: 0.79 ft³
